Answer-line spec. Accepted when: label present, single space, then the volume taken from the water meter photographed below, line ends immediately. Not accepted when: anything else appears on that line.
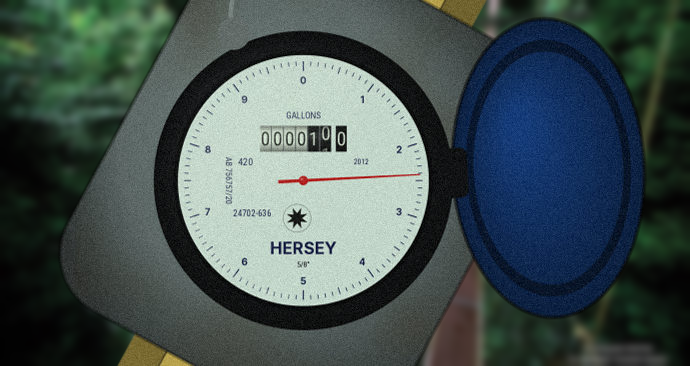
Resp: 102.4 gal
